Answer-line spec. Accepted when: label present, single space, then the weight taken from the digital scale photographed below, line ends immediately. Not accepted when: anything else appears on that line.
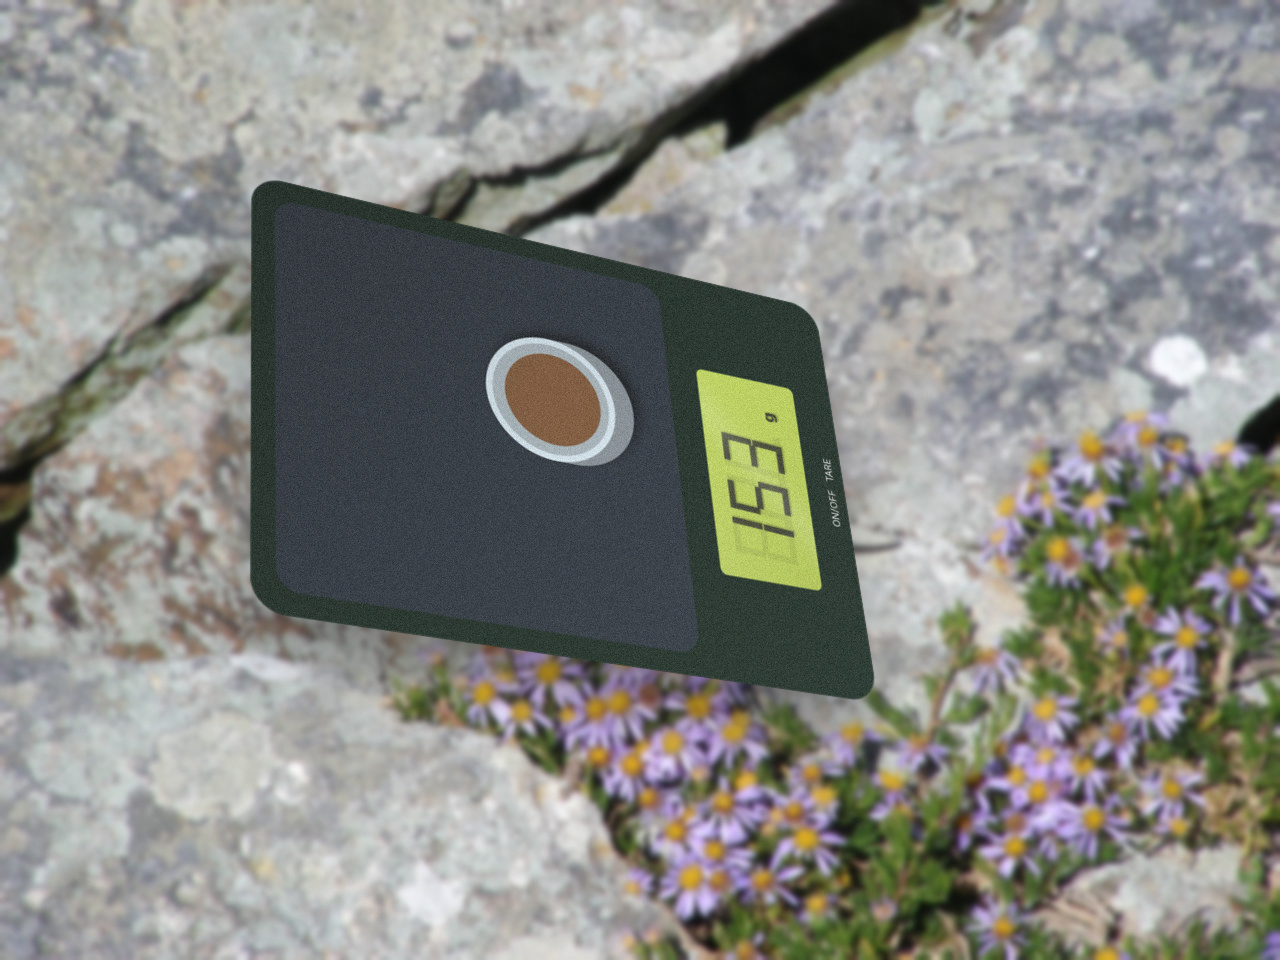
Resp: 153 g
